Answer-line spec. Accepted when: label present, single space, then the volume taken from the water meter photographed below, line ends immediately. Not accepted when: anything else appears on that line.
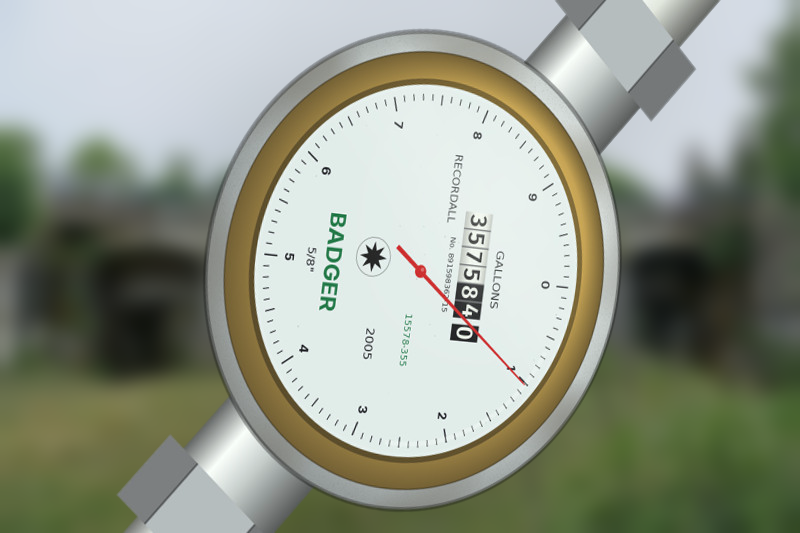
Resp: 3575841.0 gal
